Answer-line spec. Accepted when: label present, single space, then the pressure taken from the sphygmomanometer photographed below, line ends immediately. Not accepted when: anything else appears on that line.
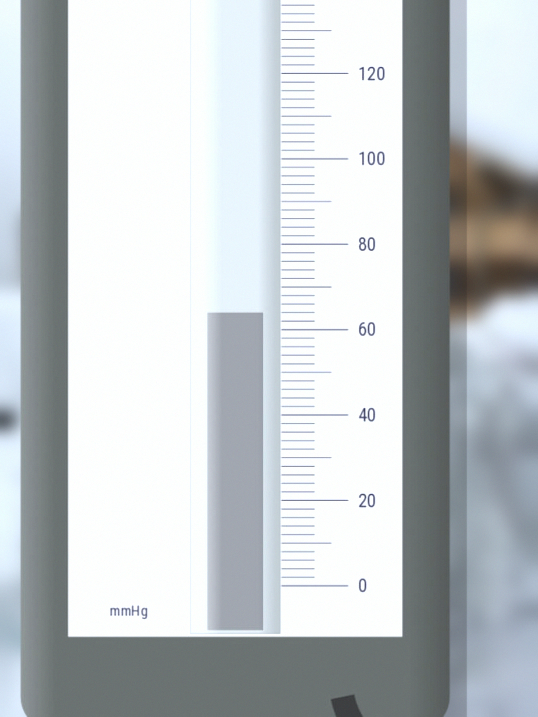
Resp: 64 mmHg
